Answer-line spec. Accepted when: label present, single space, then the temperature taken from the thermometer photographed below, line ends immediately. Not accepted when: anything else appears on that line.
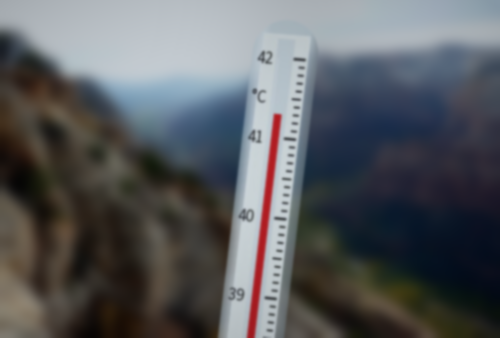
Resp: 41.3 °C
